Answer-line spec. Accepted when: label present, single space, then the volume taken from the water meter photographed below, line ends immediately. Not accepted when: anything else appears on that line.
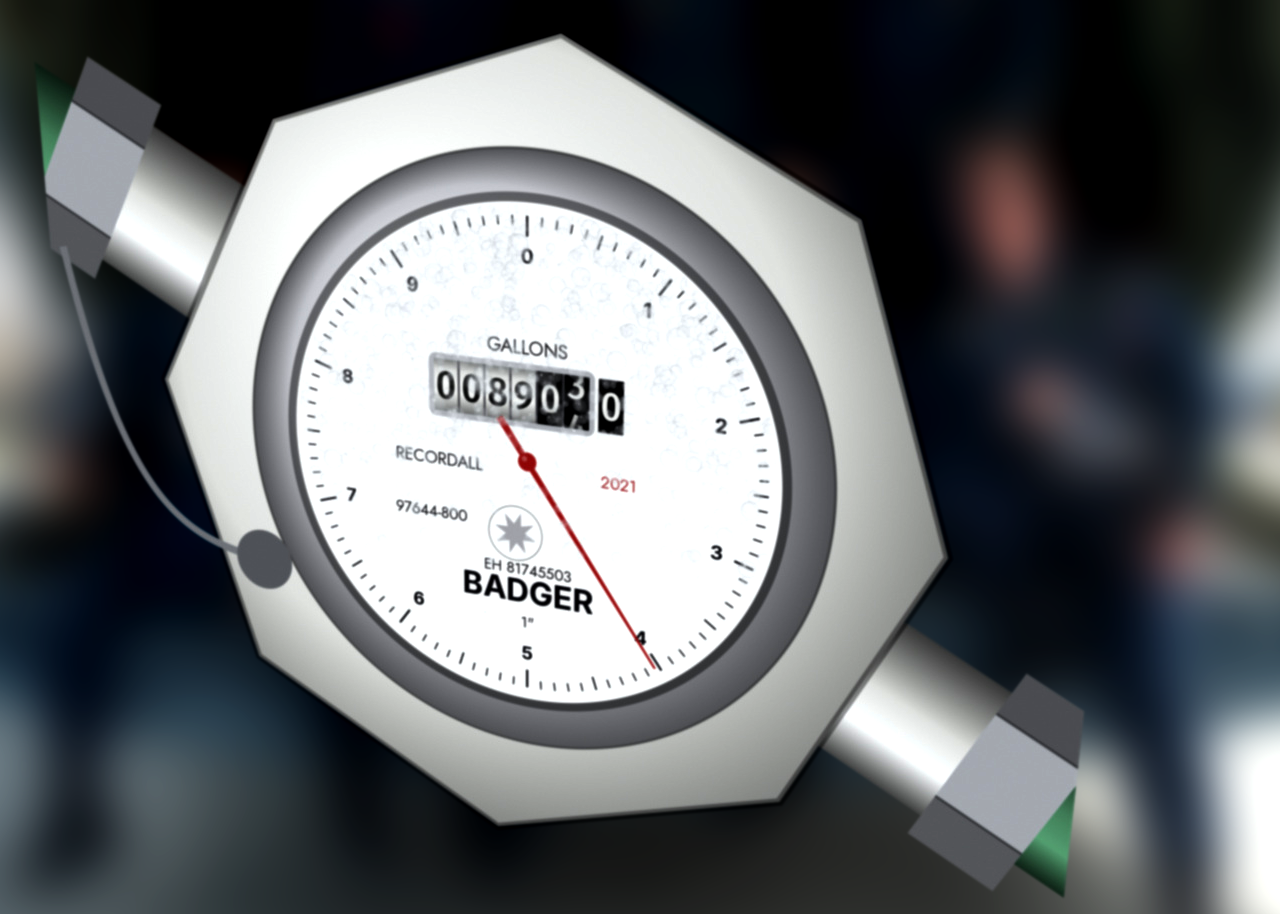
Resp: 89034.0 gal
